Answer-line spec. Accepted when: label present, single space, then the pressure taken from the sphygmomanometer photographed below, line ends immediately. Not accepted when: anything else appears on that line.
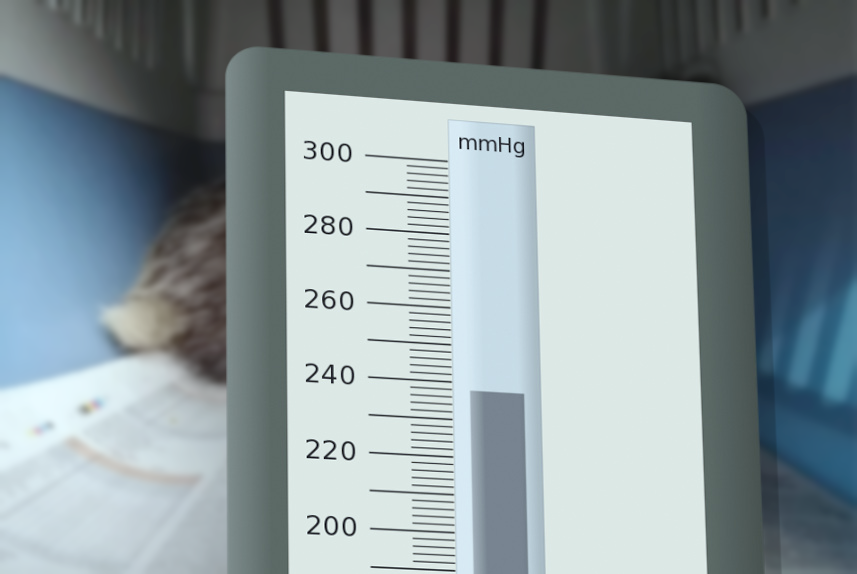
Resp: 238 mmHg
